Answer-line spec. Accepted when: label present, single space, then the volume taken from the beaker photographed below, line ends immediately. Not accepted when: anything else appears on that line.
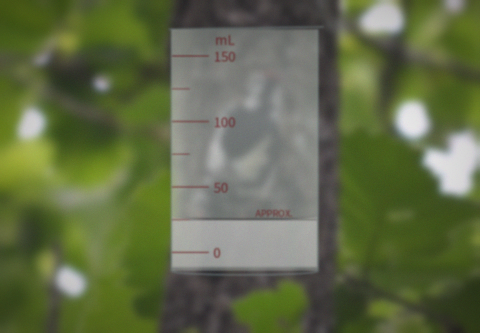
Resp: 25 mL
